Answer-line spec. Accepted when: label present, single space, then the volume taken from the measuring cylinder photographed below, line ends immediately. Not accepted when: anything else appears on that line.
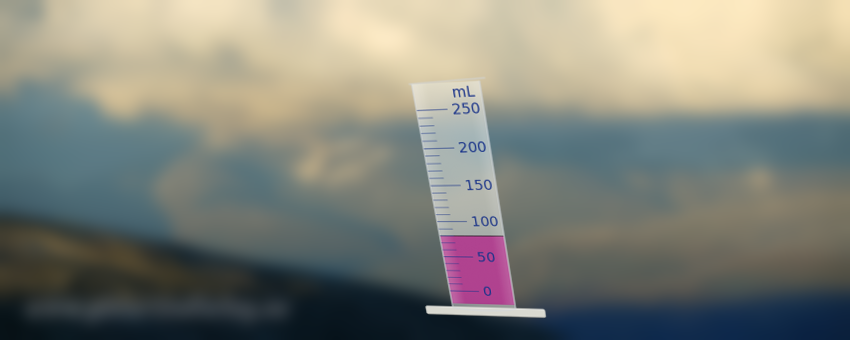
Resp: 80 mL
